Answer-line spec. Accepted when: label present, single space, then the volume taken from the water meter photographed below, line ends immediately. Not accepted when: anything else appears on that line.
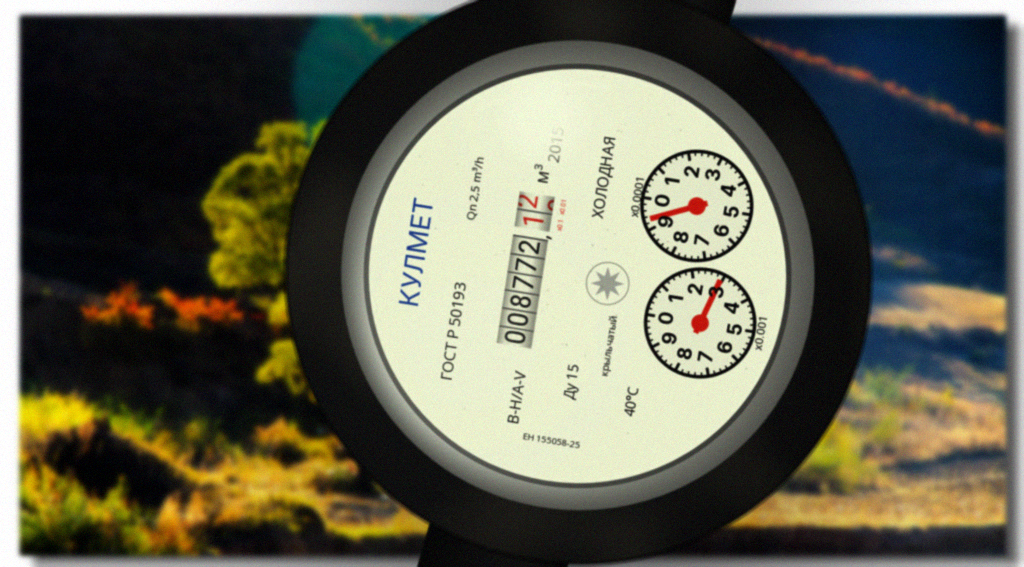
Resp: 8772.1229 m³
